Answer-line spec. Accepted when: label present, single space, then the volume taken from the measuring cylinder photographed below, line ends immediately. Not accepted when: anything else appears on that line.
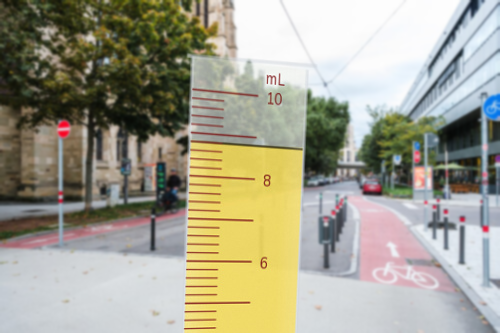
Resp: 8.8 mL
